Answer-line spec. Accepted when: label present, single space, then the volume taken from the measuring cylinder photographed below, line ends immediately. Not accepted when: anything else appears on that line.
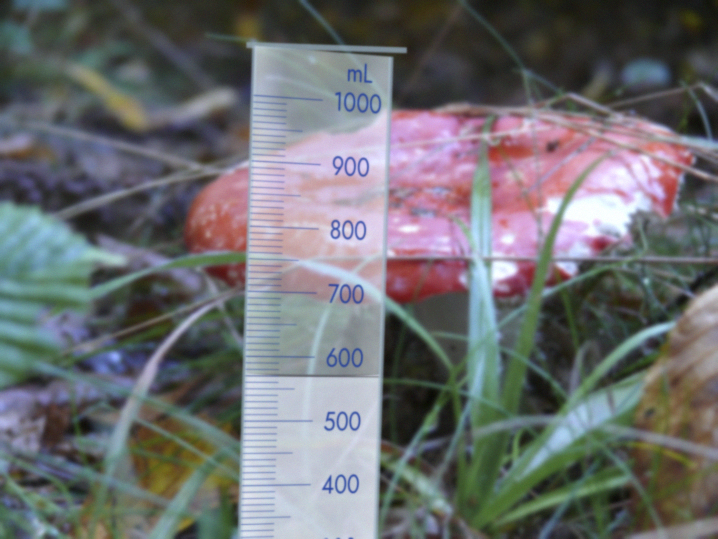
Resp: 570 mL
